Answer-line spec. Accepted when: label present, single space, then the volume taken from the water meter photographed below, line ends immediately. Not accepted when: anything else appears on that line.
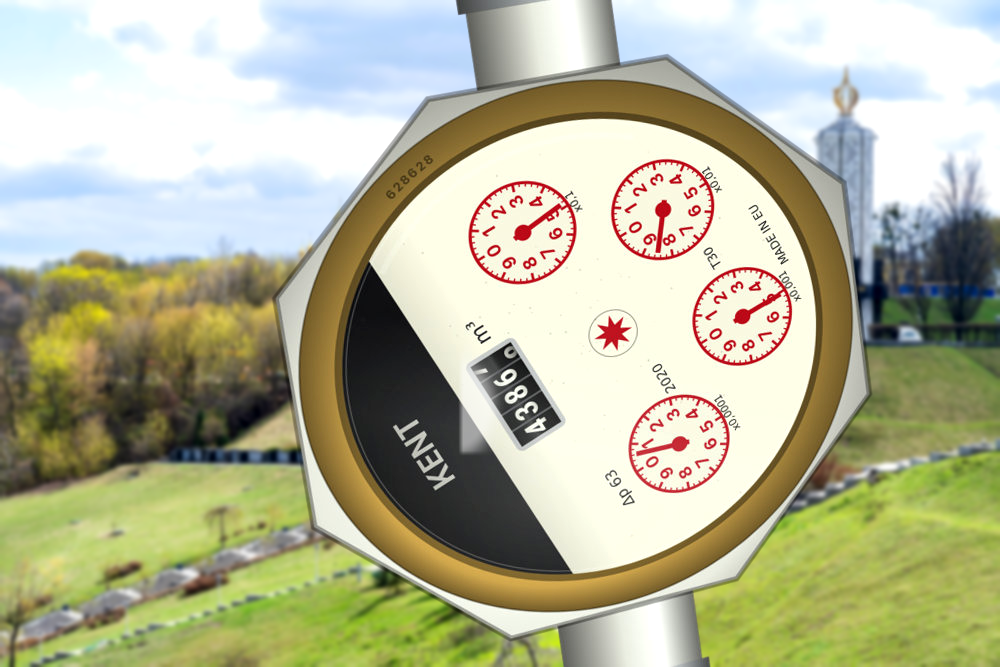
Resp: 43867.4850 m³
